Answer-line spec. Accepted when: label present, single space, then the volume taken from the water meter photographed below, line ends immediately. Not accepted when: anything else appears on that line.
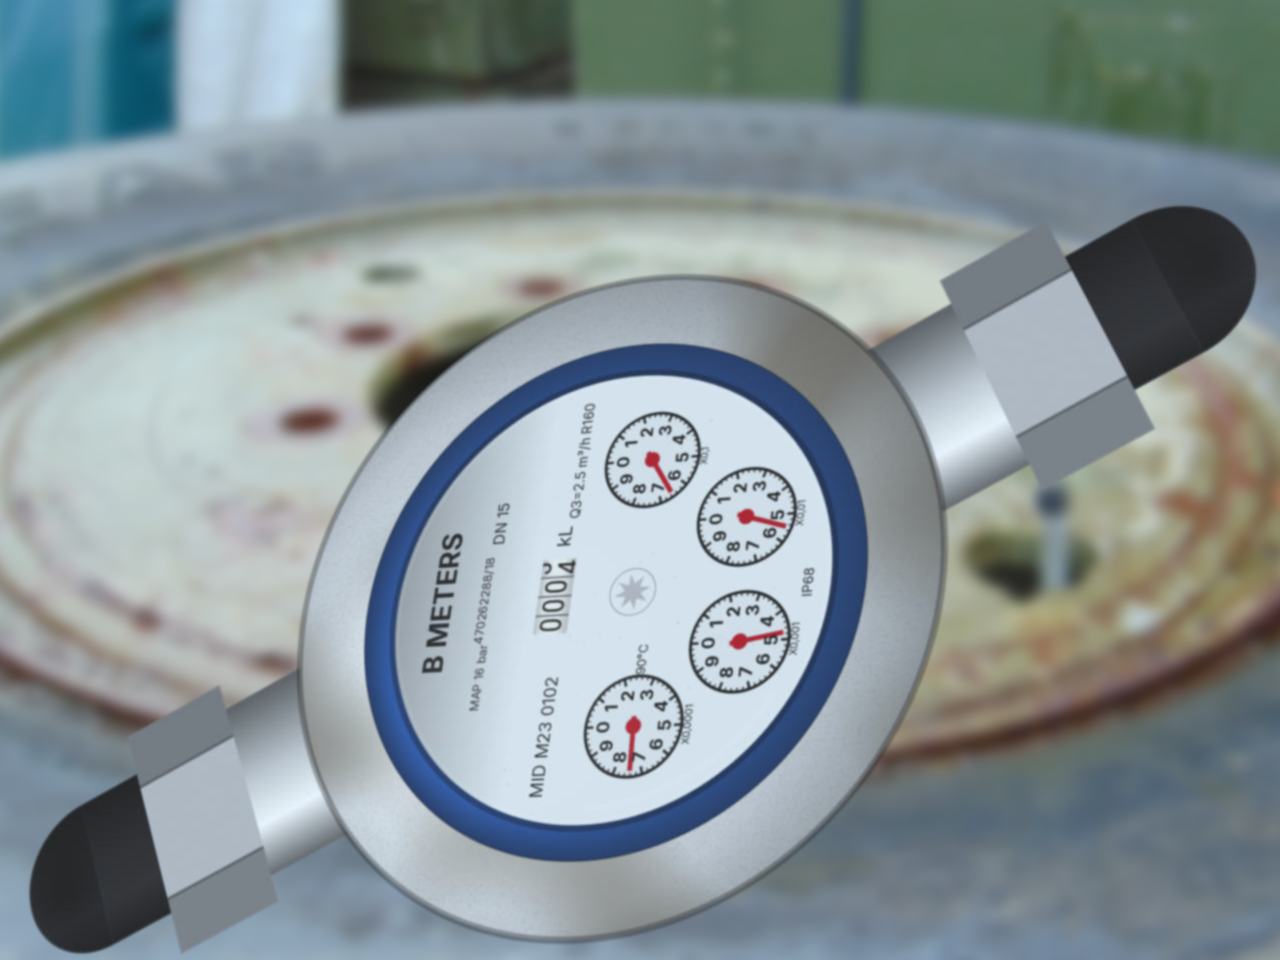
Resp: 3.6547 kL
